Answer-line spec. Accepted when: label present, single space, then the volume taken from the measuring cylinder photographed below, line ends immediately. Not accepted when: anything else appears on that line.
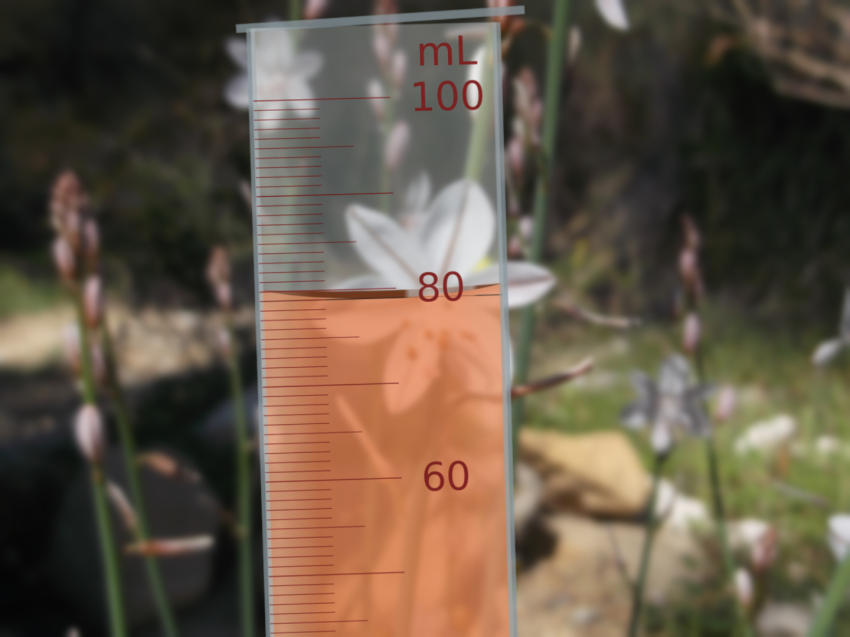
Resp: 79 mL
